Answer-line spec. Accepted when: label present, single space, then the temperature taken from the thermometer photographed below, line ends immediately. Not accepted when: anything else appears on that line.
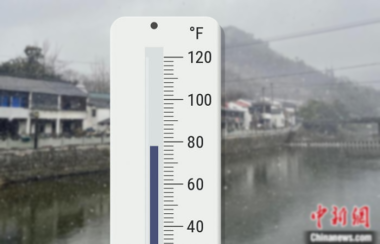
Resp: 78 °F
